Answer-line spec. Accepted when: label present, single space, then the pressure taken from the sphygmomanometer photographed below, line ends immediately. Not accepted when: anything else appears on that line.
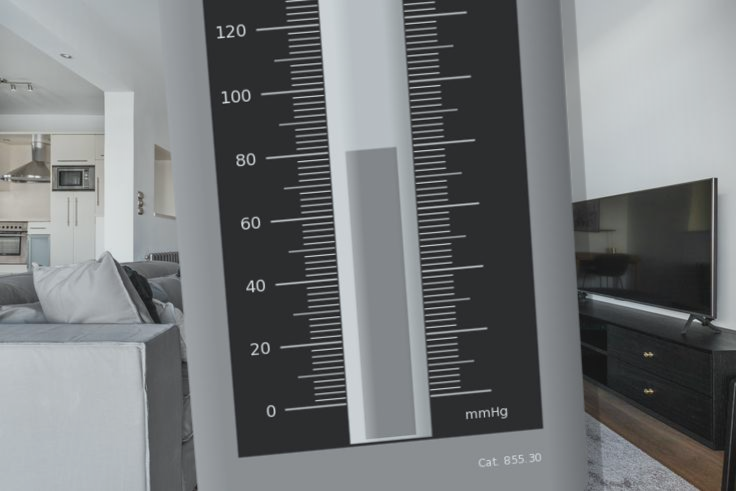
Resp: 80 mmHg
